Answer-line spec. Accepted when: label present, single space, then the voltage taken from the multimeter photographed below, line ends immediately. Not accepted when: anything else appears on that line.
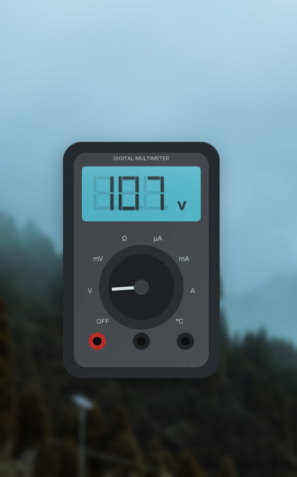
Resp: 107 V
